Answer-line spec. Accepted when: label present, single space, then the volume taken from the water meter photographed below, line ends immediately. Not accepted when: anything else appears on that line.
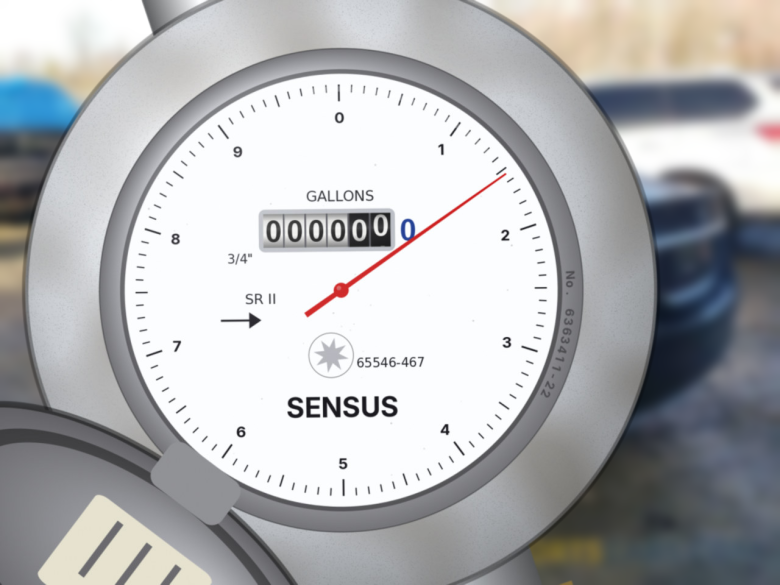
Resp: 1.5 gal
